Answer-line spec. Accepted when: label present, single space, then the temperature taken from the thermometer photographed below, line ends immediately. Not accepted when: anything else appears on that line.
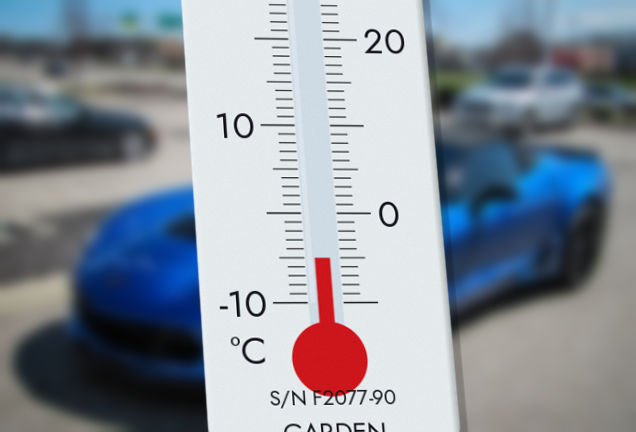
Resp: -5 °C
